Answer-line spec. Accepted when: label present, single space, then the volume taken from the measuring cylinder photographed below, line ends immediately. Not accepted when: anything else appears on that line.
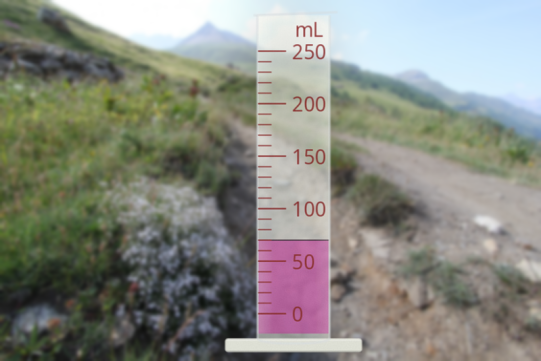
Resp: 70 mL
